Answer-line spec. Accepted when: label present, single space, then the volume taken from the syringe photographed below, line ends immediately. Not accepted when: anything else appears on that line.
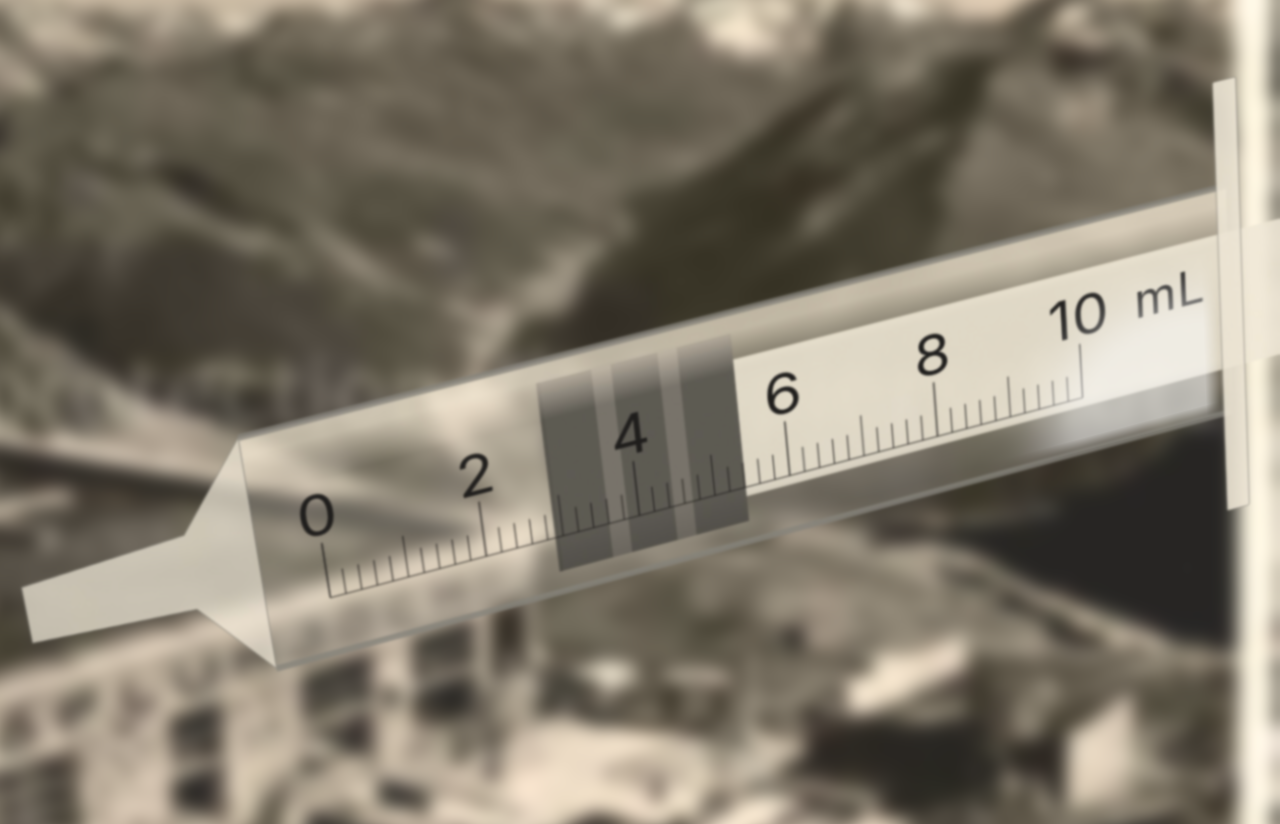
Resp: 2.9 mL
